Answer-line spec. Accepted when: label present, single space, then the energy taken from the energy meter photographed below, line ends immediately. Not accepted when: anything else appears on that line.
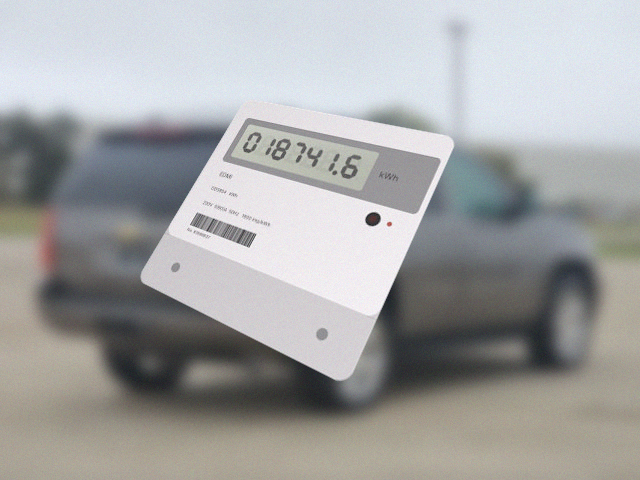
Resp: 18741.6 kWh
